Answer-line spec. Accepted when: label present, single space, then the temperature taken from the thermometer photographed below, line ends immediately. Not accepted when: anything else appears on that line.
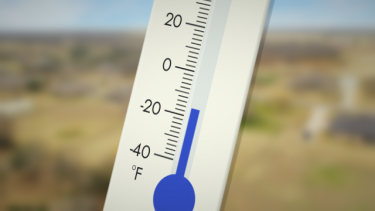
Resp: -16 °F
